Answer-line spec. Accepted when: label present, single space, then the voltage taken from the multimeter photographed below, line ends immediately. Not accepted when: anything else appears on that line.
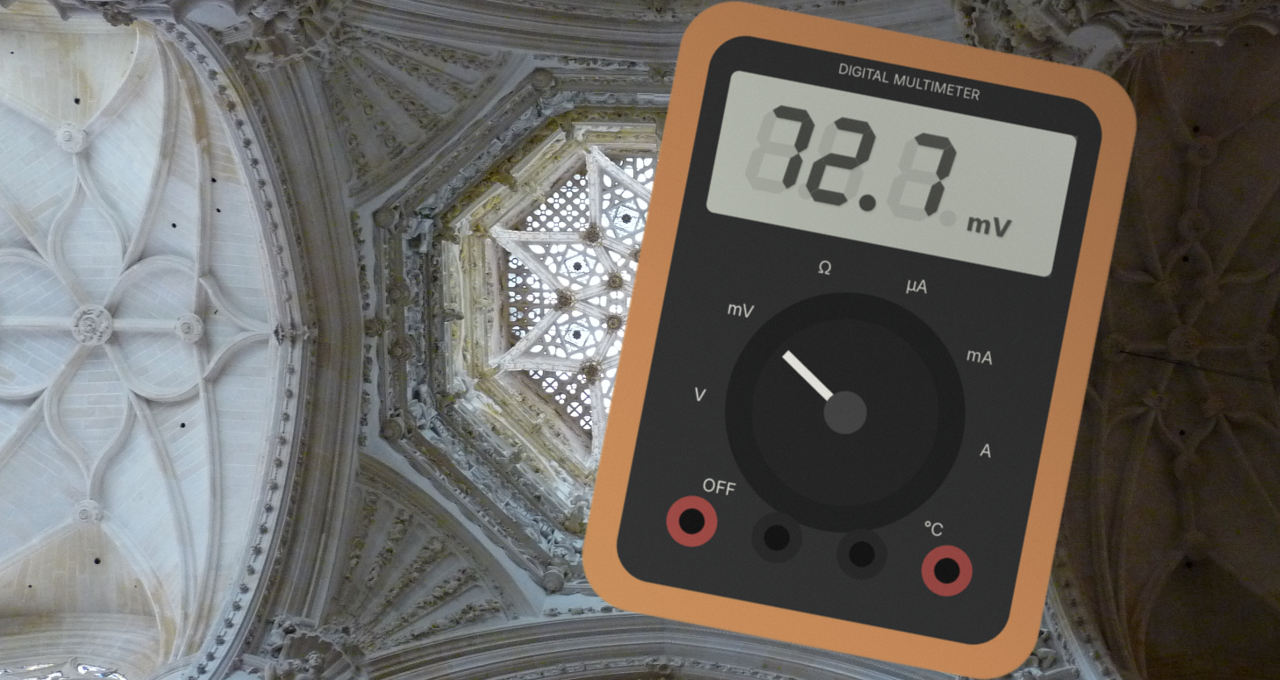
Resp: 72.7 mV
